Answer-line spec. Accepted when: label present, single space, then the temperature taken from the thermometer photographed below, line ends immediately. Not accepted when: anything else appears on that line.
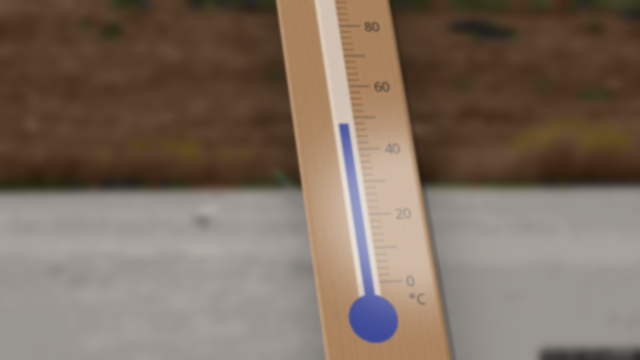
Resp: 48 °C
